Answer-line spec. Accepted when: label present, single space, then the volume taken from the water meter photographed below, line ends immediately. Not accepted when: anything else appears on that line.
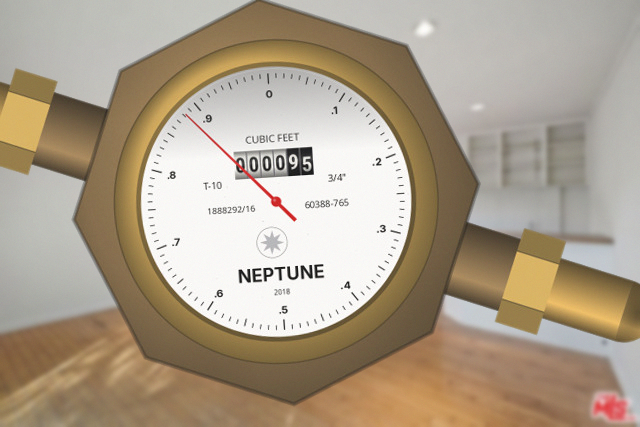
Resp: 94.88 ft³
